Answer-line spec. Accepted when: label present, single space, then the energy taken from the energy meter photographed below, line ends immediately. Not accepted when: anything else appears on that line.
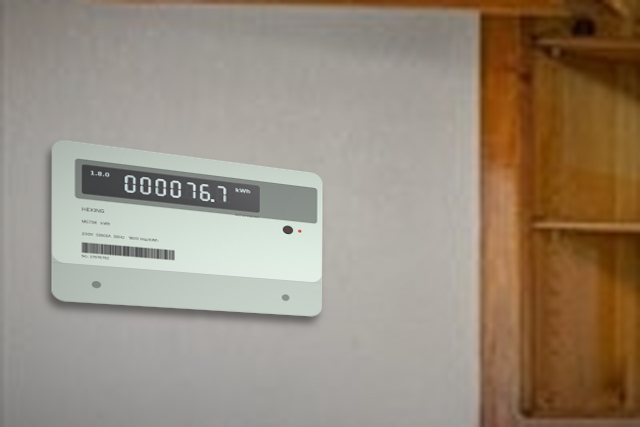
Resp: 76.7 kWh
